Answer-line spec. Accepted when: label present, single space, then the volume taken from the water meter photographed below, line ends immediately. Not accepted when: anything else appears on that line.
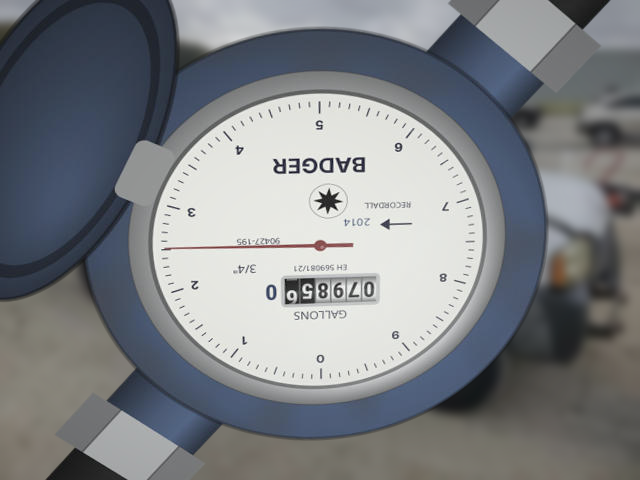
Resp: 798562.5 gal
